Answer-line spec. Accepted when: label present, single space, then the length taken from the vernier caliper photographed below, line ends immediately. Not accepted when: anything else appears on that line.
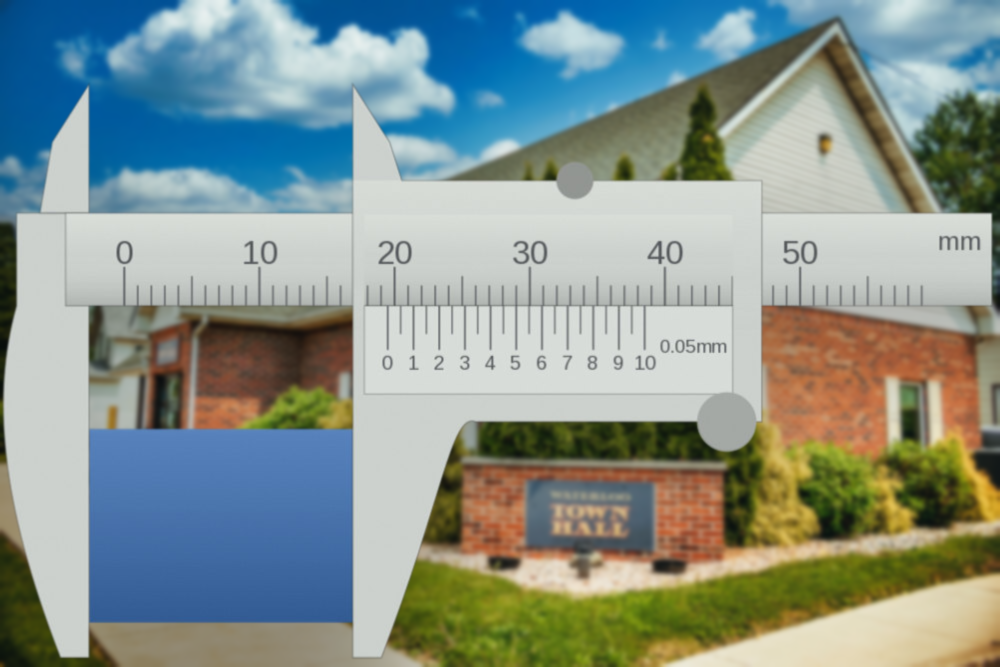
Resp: 19.5 mm
